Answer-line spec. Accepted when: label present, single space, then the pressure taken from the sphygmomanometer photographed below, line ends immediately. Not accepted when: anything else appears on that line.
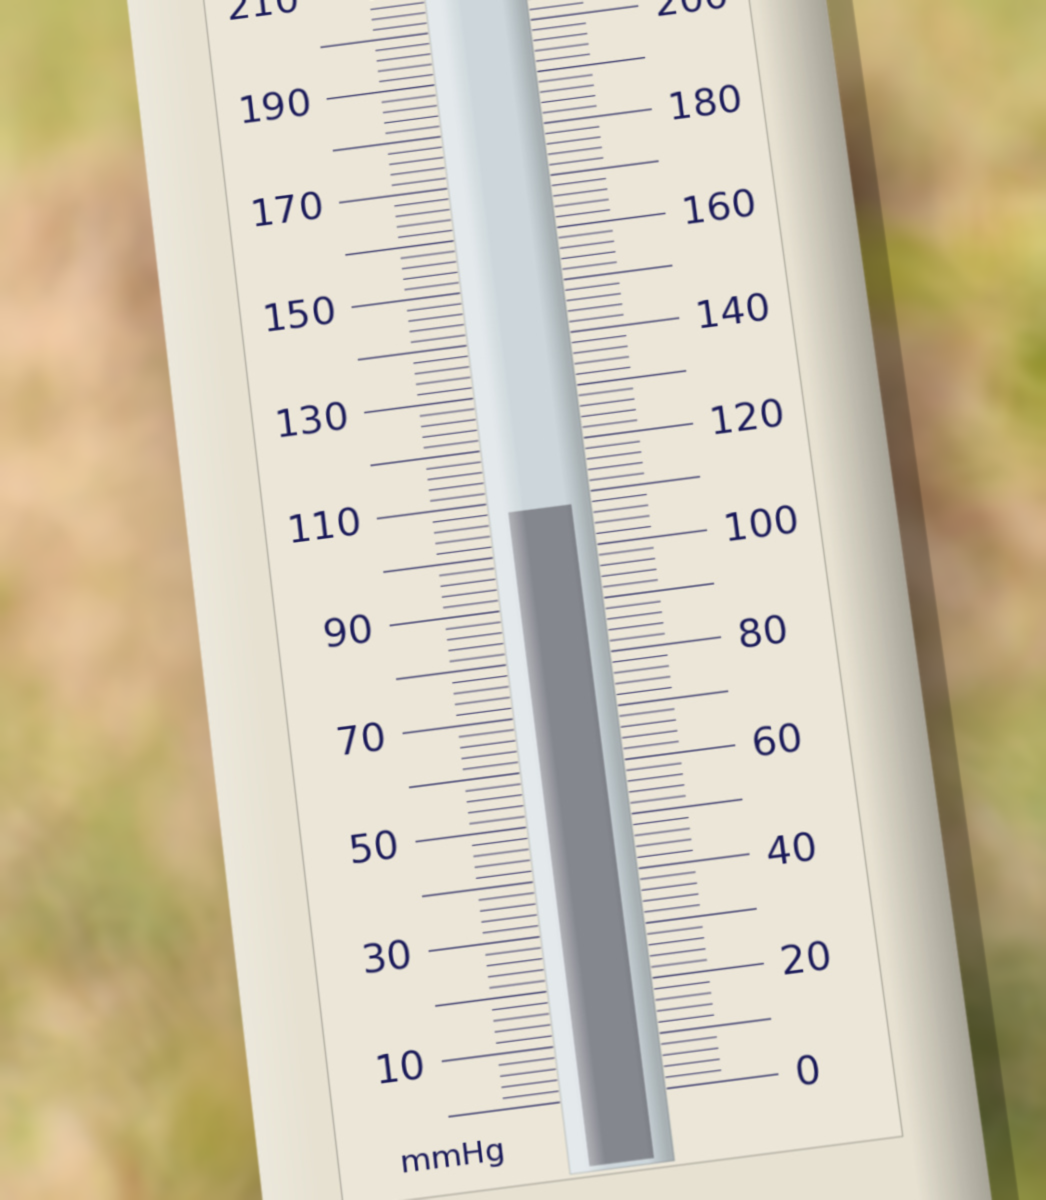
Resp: 108 mmHg
